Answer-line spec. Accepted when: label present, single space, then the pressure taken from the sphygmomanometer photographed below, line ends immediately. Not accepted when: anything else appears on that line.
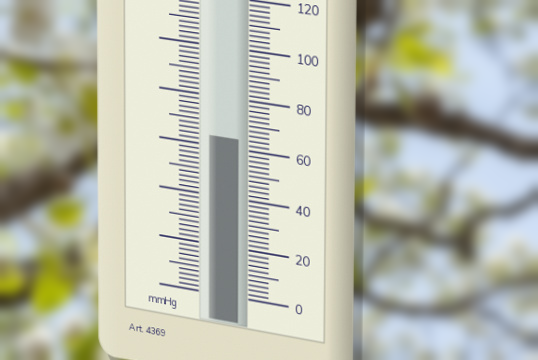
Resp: 64 mmHg
